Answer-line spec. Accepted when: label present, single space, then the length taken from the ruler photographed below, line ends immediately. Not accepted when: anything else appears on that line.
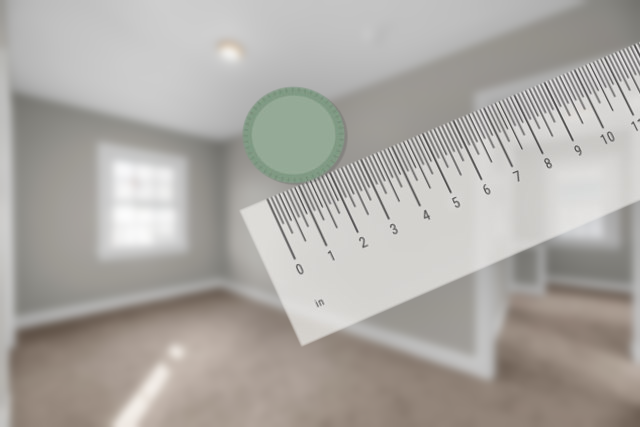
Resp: 3 in
